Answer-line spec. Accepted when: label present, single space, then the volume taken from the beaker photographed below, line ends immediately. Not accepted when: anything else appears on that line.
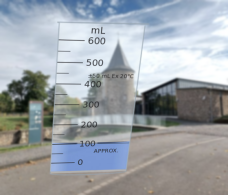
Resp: 100 mL
